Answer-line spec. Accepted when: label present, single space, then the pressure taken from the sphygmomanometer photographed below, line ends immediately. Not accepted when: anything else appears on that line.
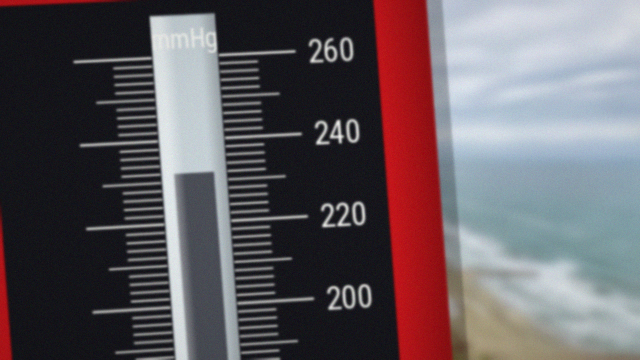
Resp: 232 mmHg
